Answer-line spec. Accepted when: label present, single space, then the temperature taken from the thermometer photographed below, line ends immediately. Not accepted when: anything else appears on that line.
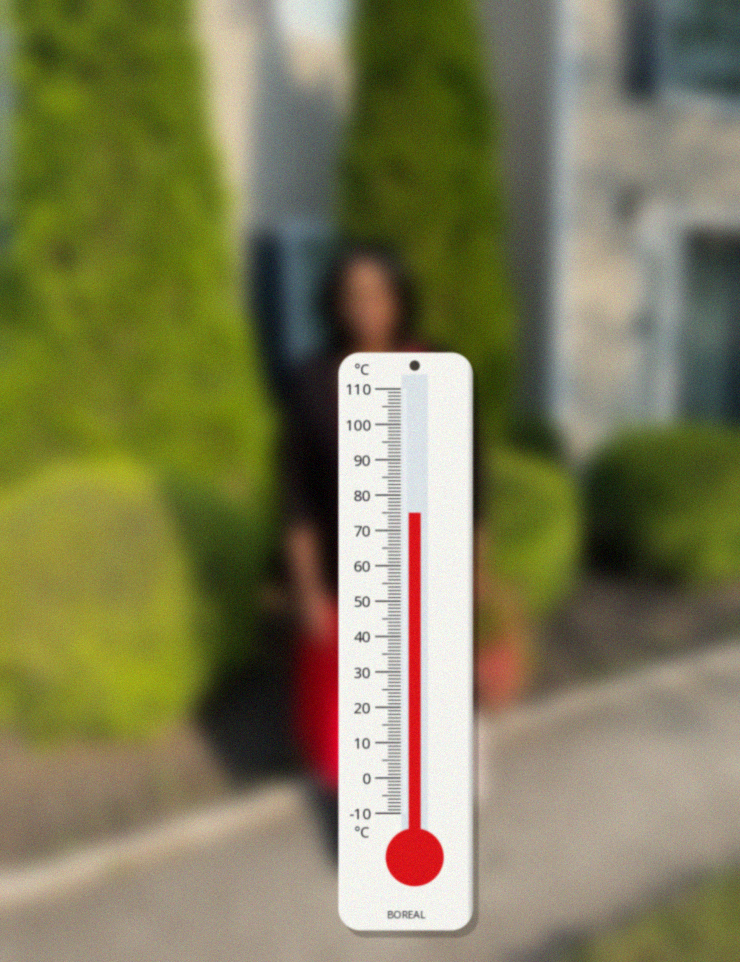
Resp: 75 °C
